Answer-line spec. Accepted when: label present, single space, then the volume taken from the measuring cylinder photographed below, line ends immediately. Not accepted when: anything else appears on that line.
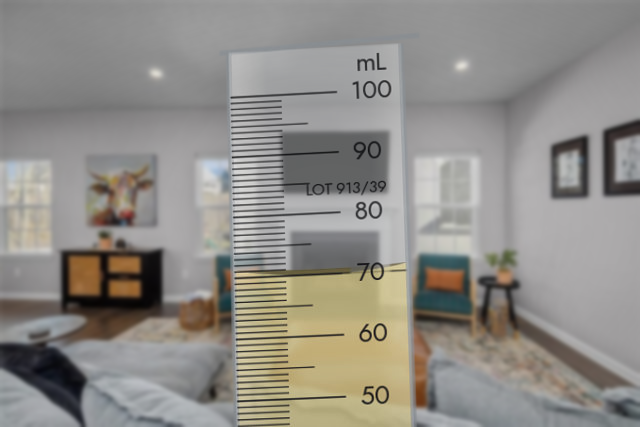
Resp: 70 mL
